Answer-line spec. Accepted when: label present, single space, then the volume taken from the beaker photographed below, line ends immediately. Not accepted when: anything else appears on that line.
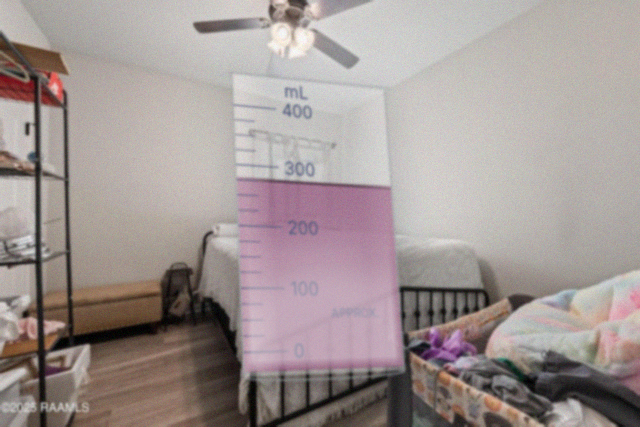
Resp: 275 mL
